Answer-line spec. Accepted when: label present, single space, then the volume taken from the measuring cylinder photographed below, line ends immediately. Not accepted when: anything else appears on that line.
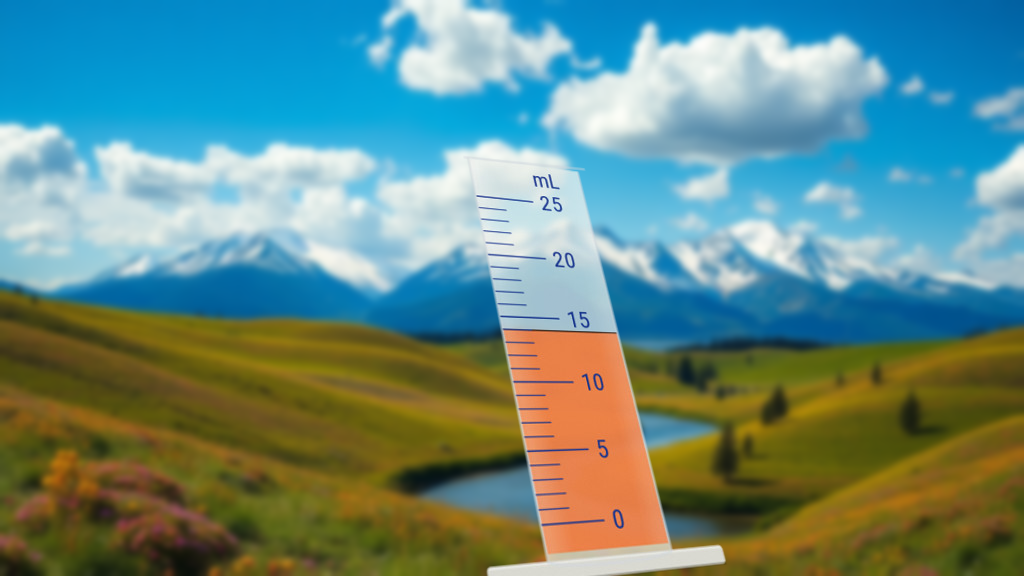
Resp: 14 mL
